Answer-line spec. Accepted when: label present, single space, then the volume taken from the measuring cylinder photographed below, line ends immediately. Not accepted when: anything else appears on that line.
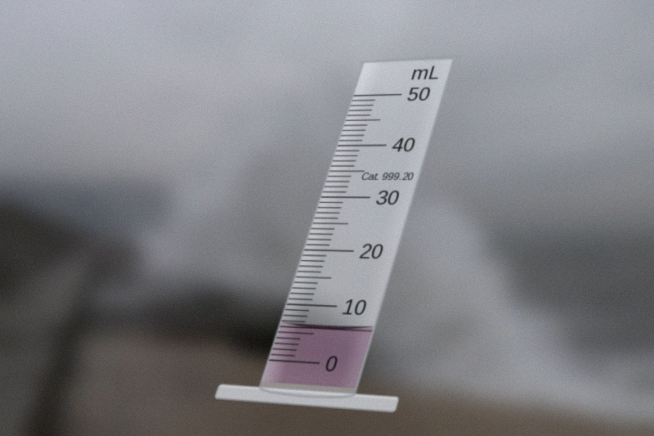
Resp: 6 mL
